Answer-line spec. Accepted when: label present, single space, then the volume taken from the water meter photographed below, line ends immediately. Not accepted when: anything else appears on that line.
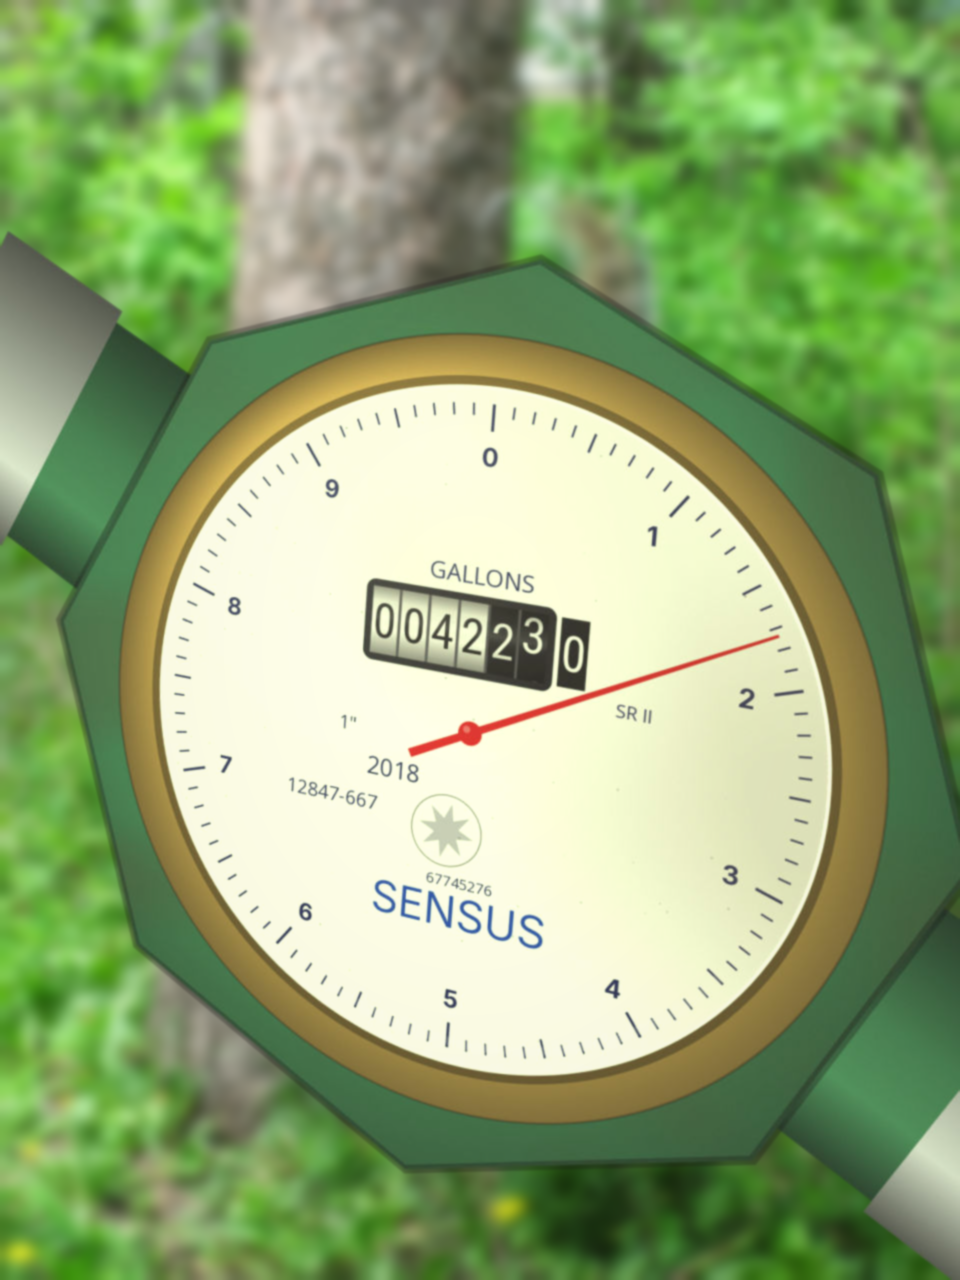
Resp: 42231.7 gal
